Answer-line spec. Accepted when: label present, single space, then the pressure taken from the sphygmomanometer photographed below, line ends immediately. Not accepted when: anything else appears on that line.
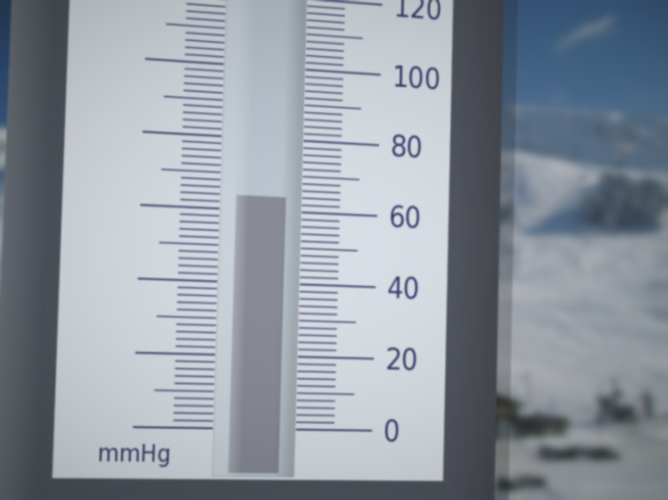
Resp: 64 mmHg
